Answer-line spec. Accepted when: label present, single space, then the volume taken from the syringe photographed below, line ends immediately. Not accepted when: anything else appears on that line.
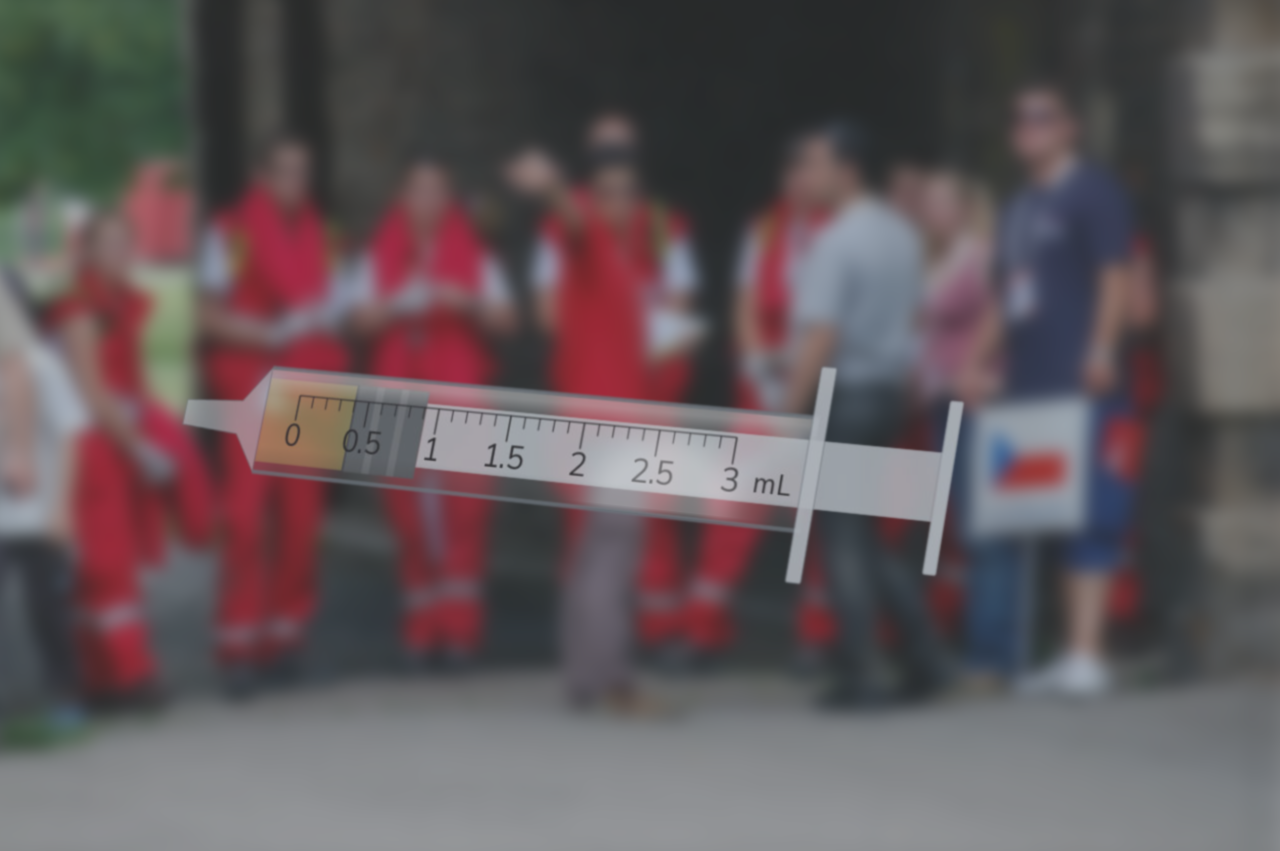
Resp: 0.4 mL
